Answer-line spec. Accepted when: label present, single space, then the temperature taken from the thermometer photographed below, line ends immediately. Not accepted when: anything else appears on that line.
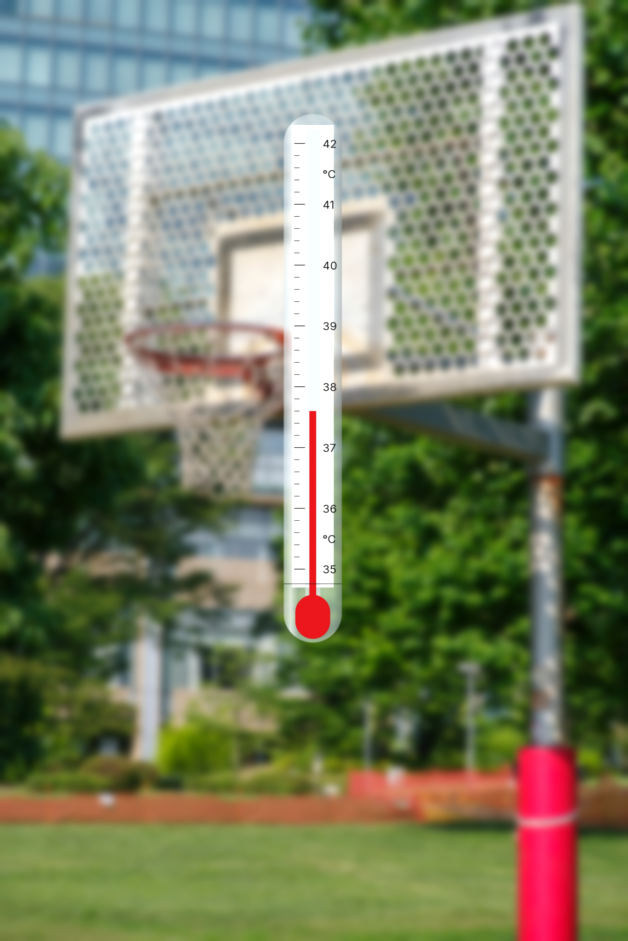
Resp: 37.6 °C
